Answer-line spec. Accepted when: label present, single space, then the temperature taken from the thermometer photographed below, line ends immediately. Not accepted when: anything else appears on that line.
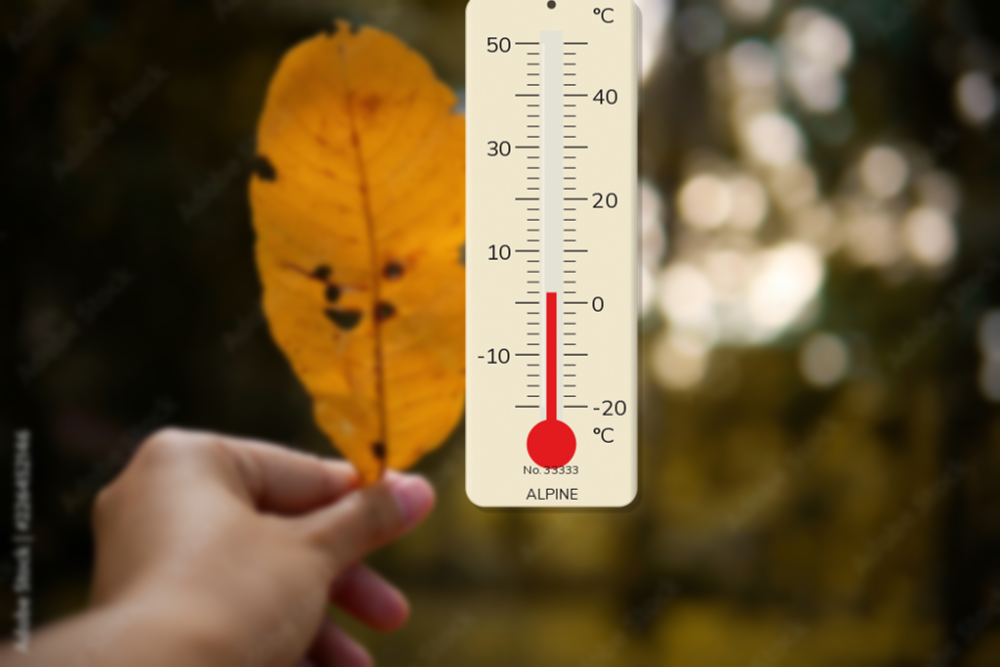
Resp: 2 °C
